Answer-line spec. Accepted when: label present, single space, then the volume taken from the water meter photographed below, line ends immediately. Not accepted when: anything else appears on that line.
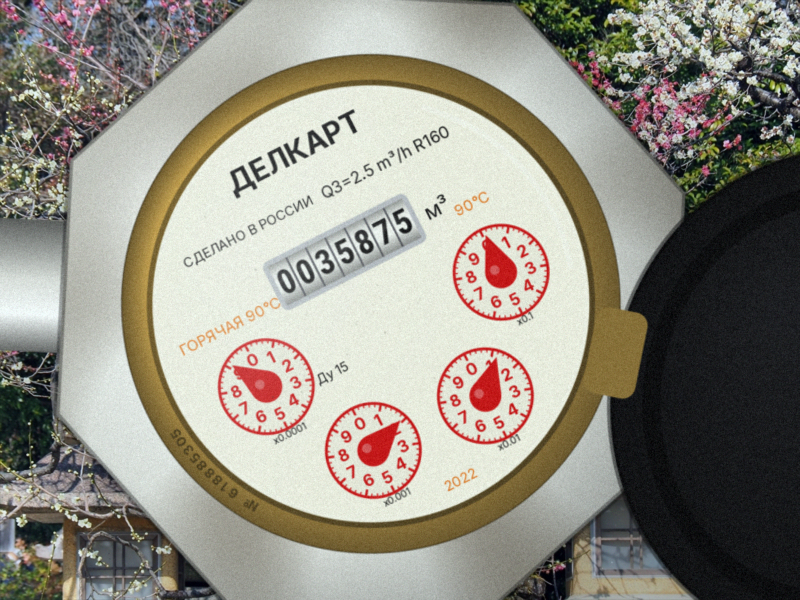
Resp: 35875.0119 m³
